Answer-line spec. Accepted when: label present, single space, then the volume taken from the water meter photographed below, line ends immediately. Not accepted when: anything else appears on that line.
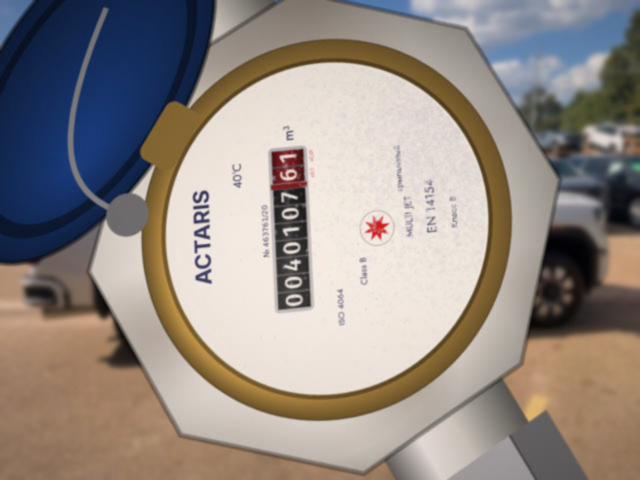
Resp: 40107.61 m³
